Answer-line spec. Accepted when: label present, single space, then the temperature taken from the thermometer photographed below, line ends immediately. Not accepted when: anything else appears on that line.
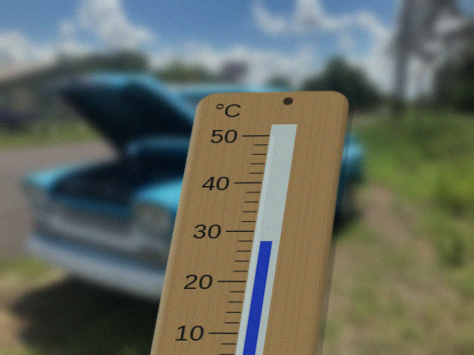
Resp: 28 °C
